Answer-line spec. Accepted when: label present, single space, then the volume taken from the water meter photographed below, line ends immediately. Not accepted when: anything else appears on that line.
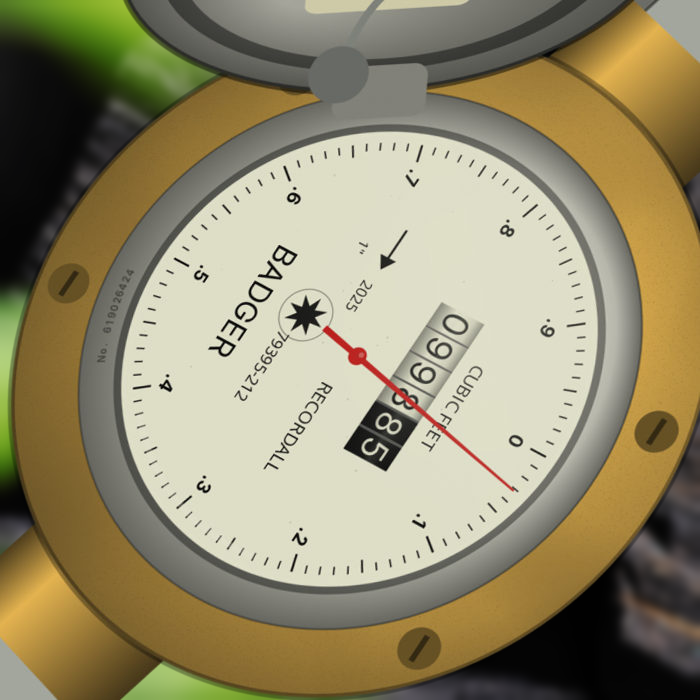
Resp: 99885.03 ft³
